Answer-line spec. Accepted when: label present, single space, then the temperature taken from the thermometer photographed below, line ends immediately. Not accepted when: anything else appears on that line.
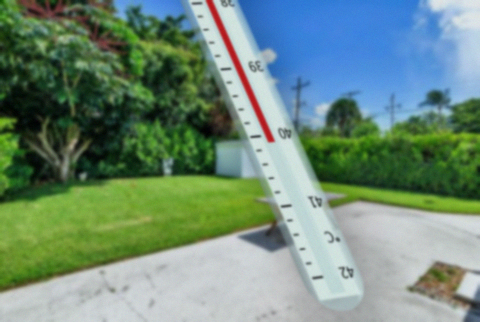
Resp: 40.1 °C
